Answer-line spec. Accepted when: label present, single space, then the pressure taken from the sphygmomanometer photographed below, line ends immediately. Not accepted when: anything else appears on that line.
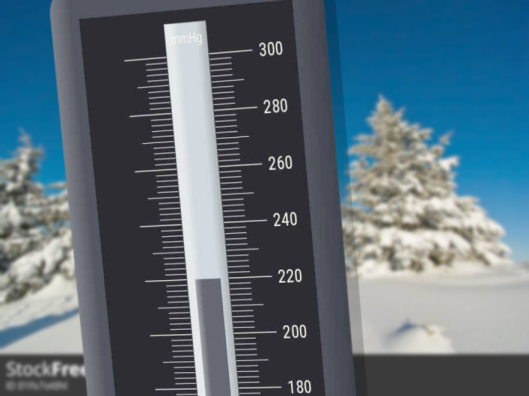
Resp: 220 mmHg
